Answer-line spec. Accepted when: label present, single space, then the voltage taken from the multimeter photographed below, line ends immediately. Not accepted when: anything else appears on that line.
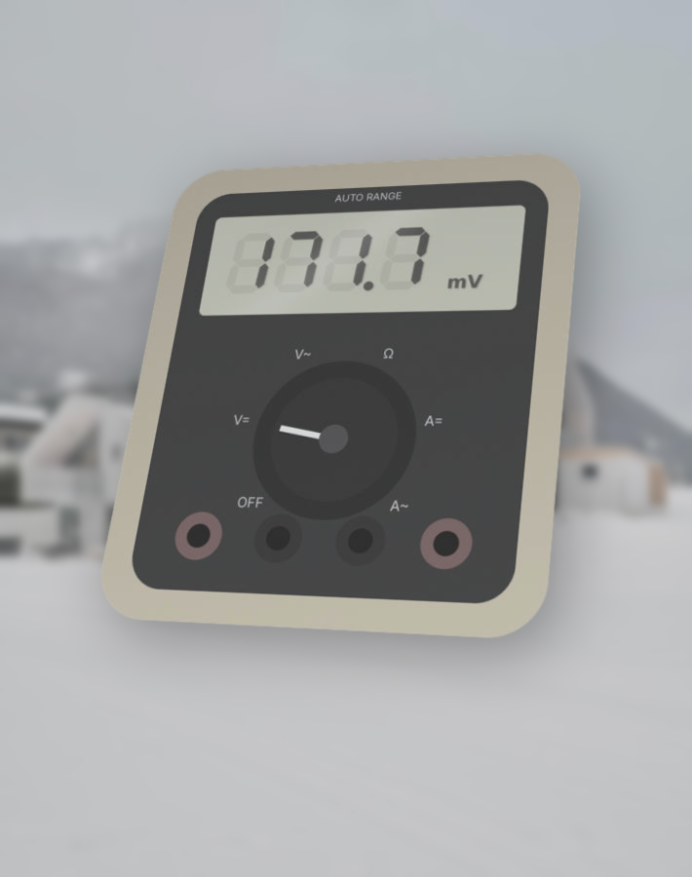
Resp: 171.7 mV
